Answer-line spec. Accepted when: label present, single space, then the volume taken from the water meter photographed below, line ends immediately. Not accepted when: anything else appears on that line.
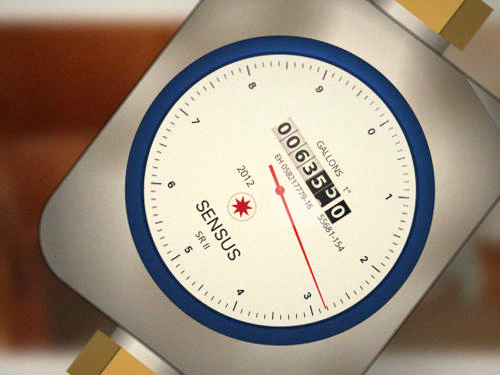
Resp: 63552.8 gal
